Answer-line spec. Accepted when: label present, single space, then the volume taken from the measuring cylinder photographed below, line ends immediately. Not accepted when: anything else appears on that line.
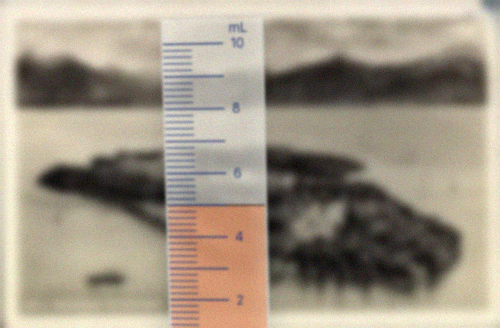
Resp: 5 mL
